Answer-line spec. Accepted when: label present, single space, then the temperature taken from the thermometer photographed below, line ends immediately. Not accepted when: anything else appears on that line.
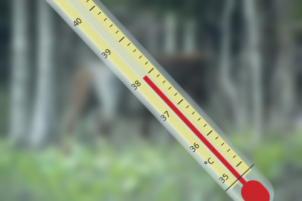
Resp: 38 °C
